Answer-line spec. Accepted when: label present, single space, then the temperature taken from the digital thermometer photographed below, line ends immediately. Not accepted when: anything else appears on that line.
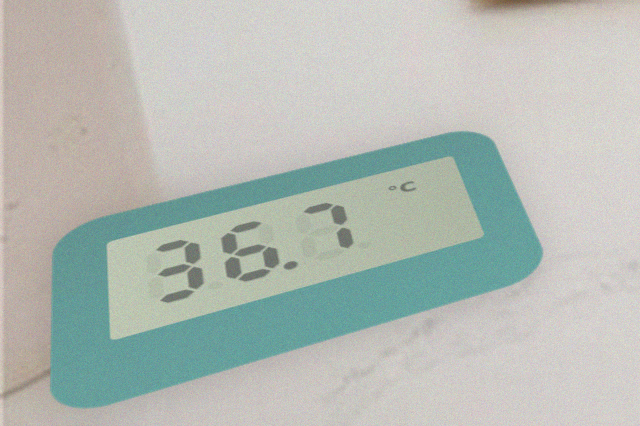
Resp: 36.7 °C
